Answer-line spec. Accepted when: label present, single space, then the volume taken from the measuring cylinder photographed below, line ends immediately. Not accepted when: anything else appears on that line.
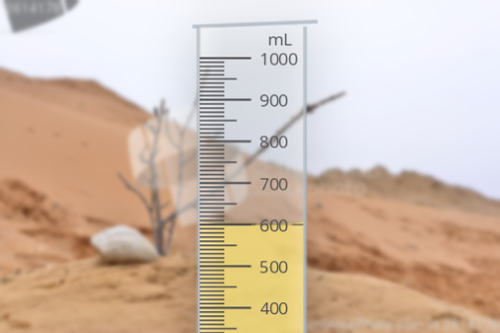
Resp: 600 mL
